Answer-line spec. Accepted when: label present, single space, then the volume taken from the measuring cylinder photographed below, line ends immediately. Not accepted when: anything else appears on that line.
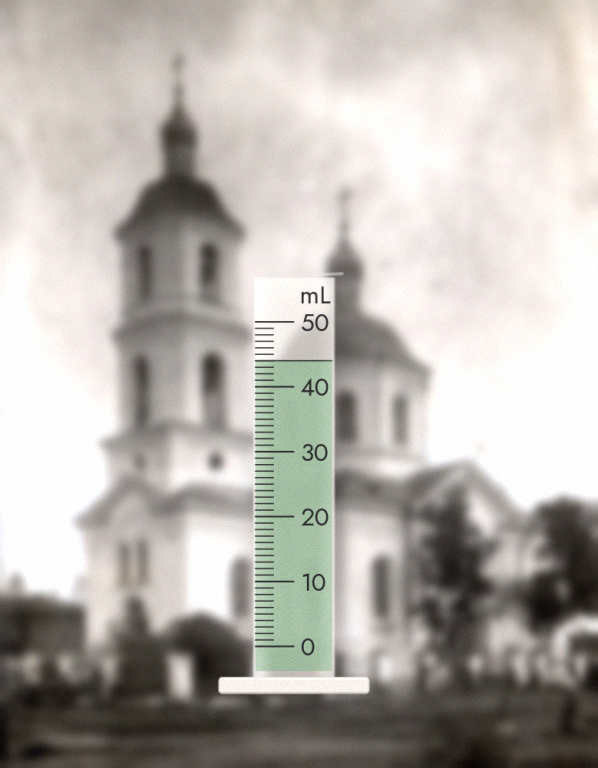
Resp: 44 mL
